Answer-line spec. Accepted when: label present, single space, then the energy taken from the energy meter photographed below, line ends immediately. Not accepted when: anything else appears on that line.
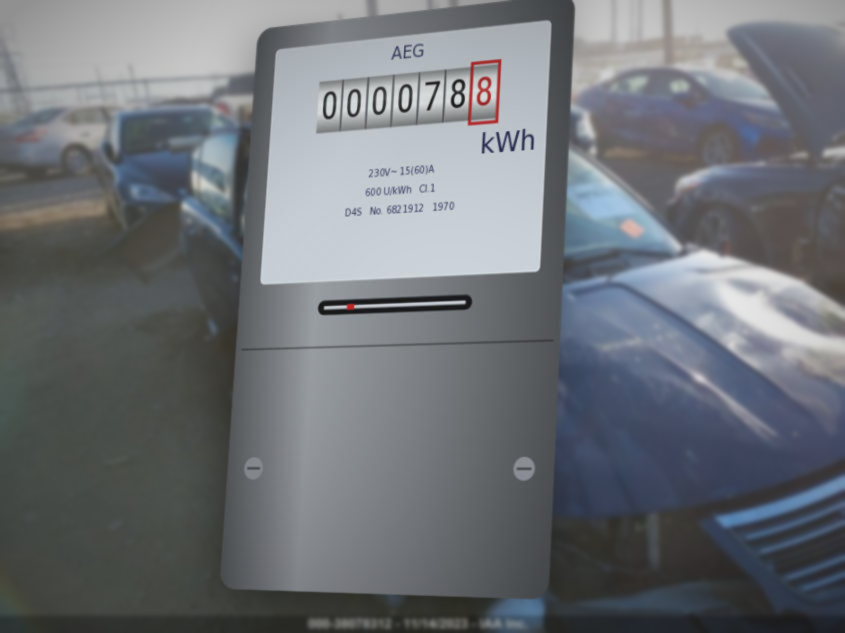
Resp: 78.8 kWh
